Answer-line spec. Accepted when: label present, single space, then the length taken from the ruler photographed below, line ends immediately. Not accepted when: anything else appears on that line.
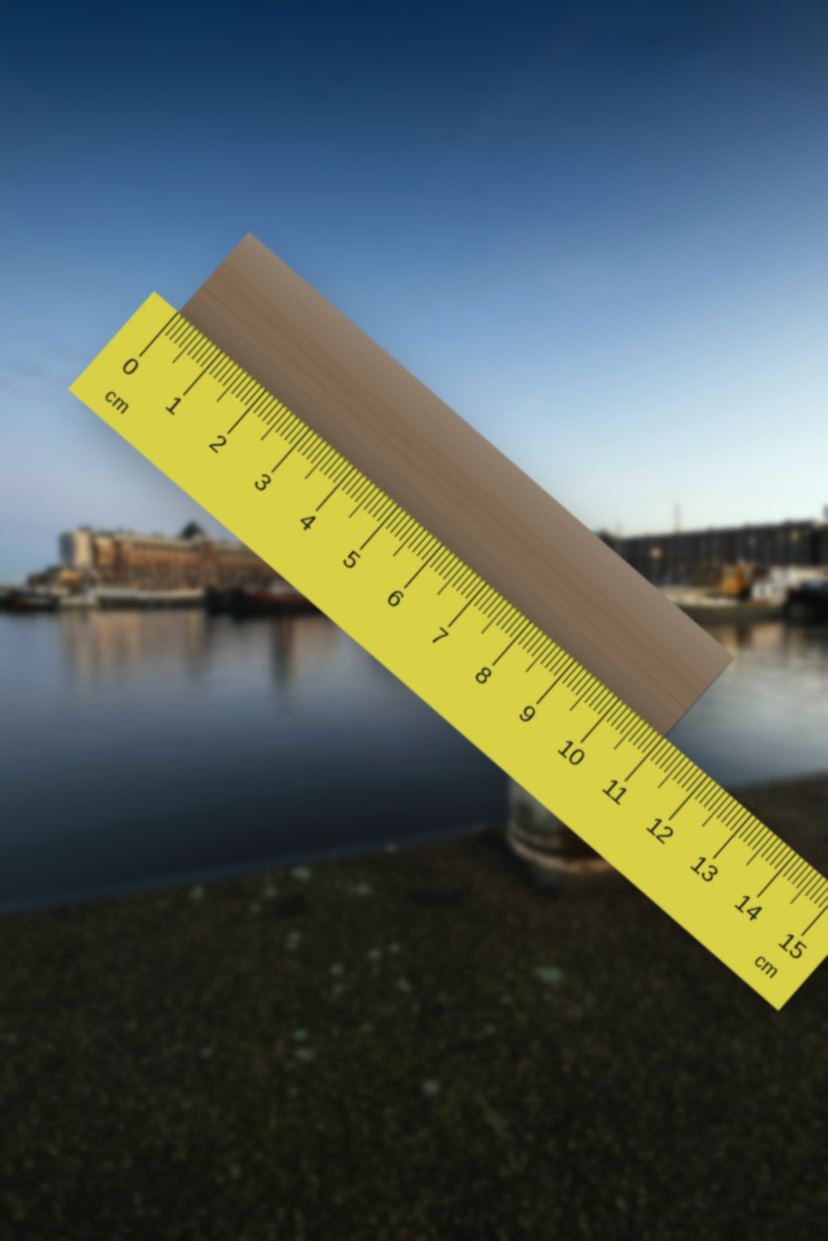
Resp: 11 cm
